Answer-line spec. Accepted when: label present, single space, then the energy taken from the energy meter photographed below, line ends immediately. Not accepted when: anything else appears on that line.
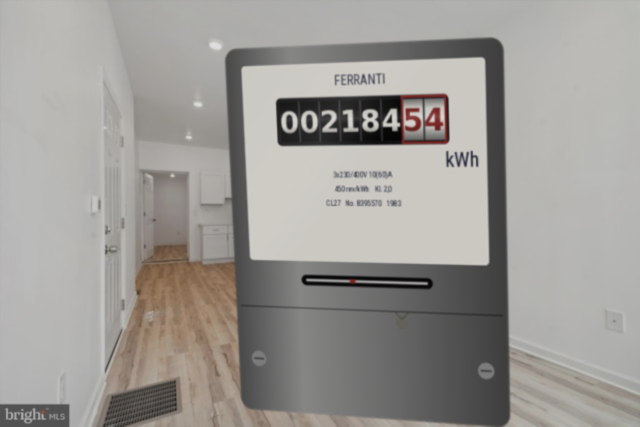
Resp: 2184.54 kWh
